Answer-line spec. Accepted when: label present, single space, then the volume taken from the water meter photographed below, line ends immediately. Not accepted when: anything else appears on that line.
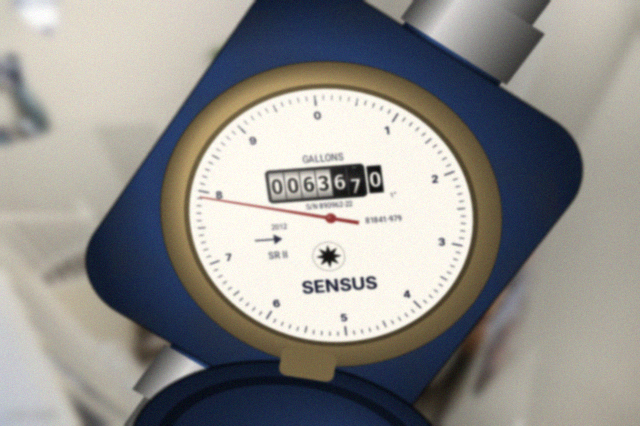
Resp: 63667.9 gal
